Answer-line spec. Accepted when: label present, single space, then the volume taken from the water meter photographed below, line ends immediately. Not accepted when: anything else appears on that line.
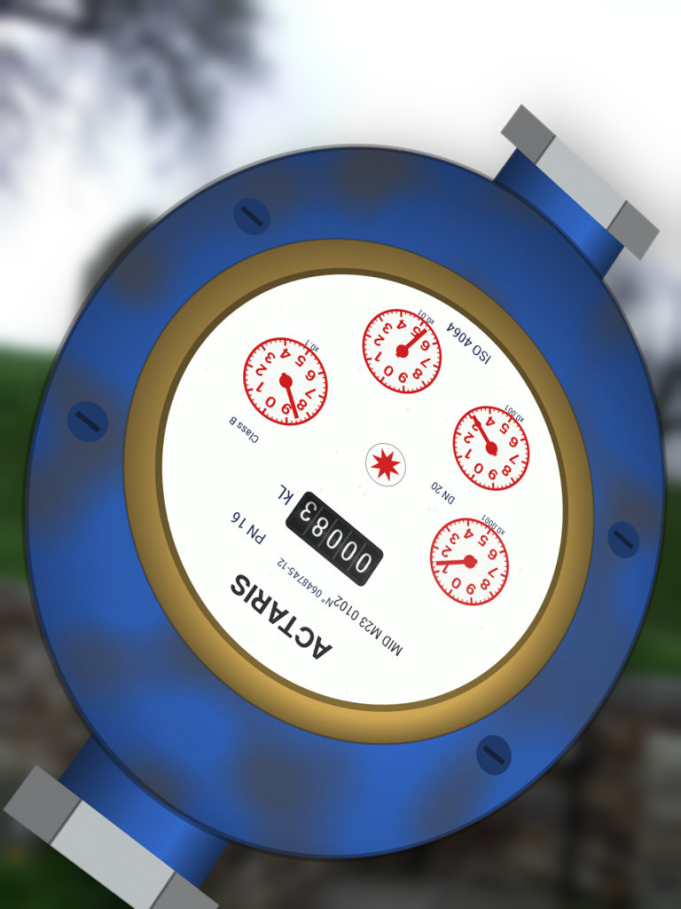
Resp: 82.8531 kL
